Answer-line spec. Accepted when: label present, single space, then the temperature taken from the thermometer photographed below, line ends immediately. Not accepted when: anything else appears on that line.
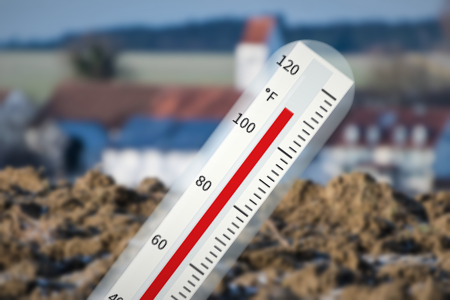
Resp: 110 °F
